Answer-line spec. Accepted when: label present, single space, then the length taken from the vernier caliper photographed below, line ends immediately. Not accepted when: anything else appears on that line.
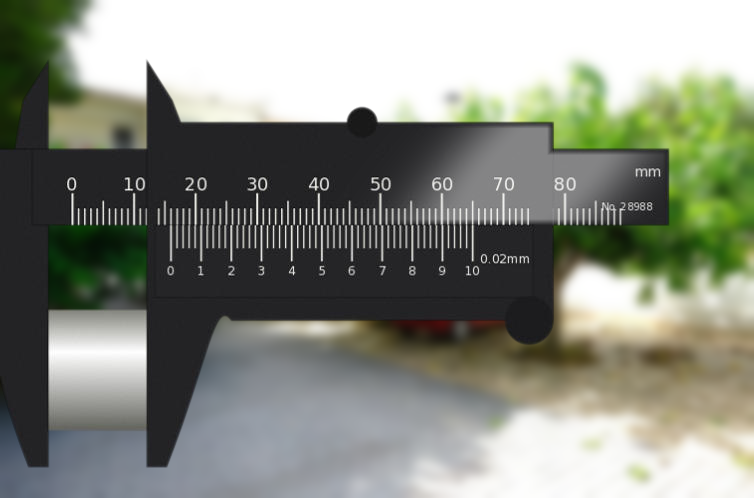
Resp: 16.0 mm
